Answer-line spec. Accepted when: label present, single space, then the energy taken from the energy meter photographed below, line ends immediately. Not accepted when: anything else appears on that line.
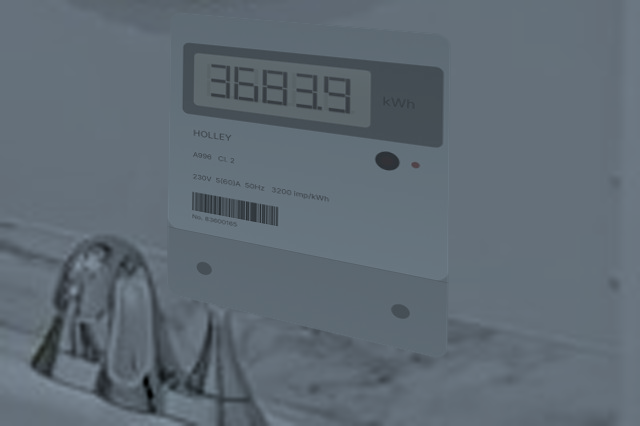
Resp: 3683.9 kWh
